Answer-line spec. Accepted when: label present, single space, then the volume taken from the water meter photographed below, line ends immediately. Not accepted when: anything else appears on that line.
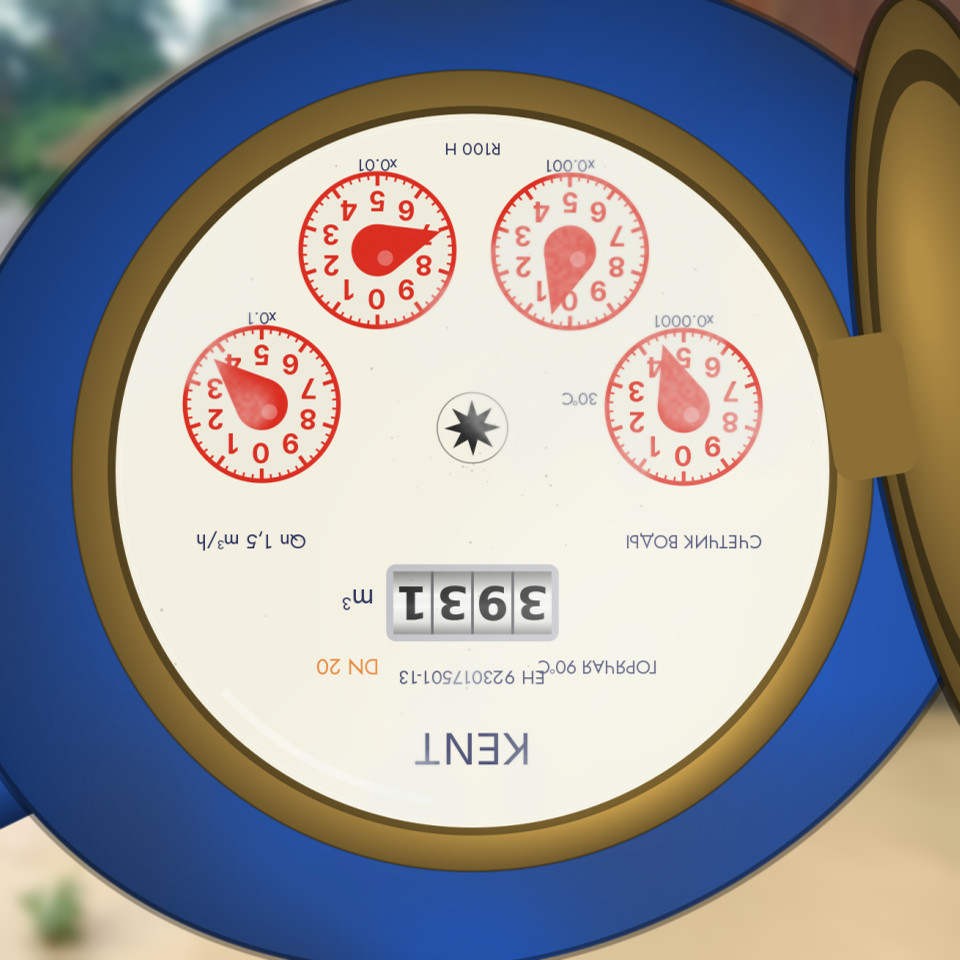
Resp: 3931.3704 m³
